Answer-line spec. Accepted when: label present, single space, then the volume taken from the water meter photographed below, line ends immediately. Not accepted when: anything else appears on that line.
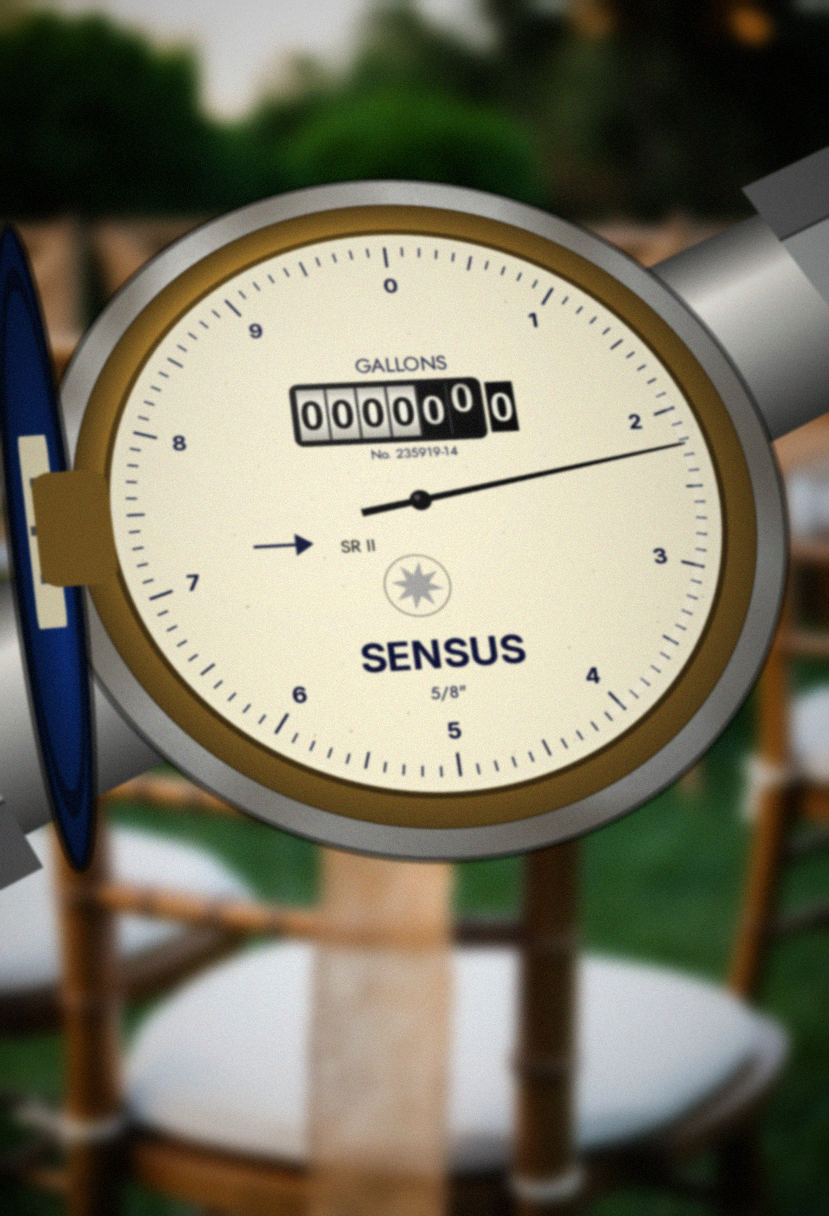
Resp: 2.2 gal
